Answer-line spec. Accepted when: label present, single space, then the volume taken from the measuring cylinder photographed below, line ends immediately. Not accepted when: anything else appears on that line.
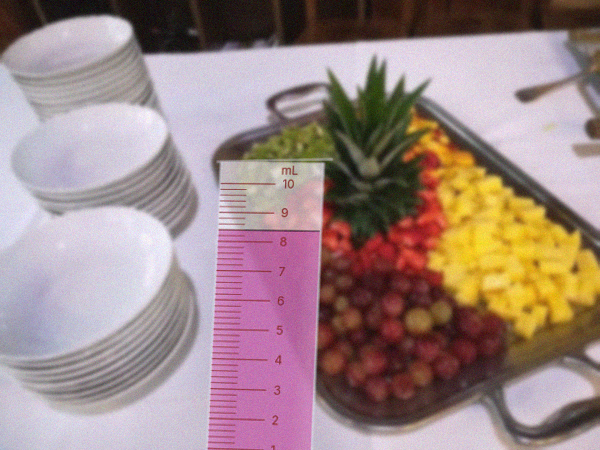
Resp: 8.4 mL
